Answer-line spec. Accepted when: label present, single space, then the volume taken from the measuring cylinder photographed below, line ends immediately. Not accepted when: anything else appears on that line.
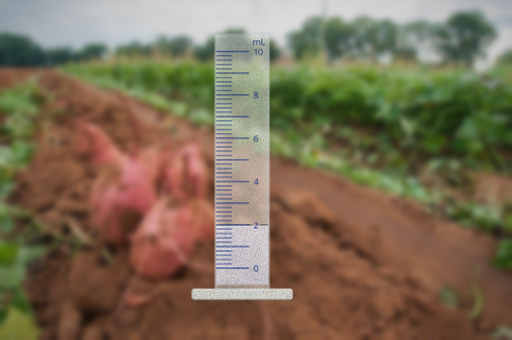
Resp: 2 mL
